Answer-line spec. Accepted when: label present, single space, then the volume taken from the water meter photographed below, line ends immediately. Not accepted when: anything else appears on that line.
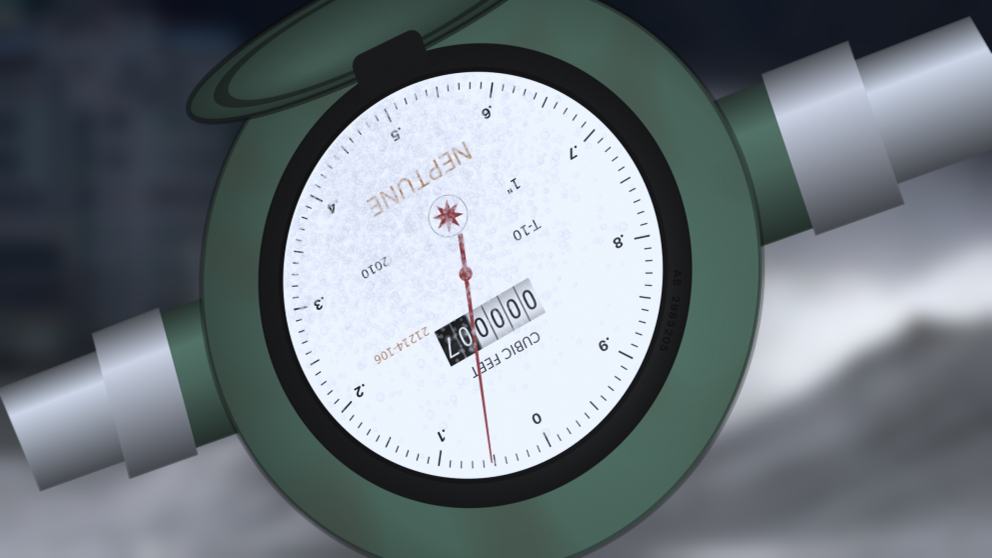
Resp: 7.05 ft³
